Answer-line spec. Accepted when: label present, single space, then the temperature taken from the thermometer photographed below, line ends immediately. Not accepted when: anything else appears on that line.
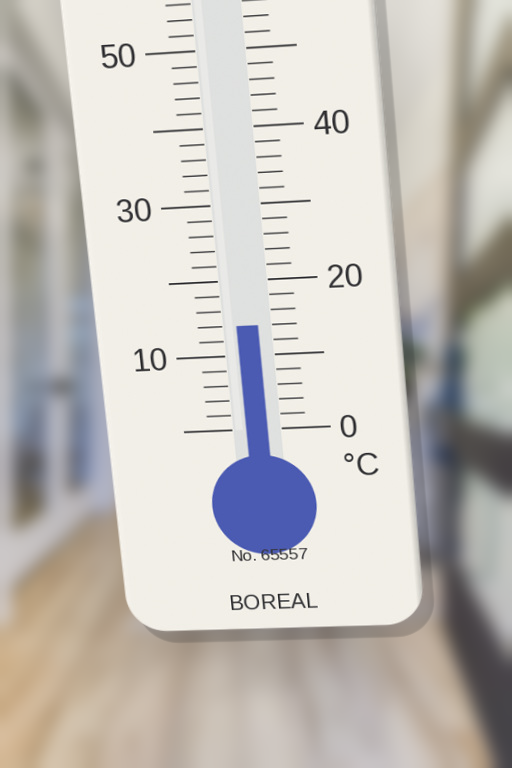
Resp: 14 °C
